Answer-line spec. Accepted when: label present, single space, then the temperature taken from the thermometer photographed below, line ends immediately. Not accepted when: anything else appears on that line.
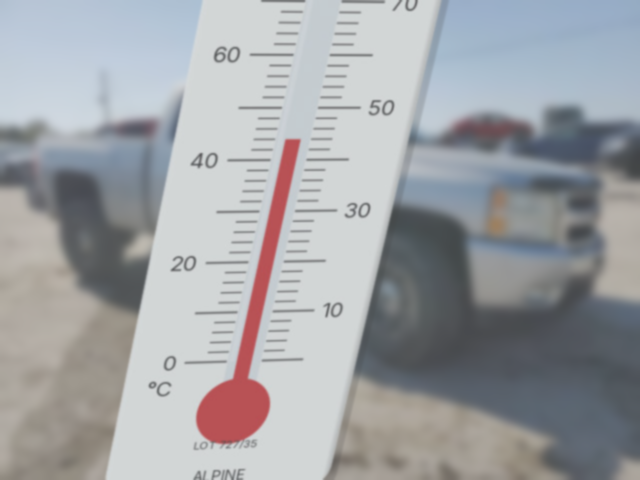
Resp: 44 °C
